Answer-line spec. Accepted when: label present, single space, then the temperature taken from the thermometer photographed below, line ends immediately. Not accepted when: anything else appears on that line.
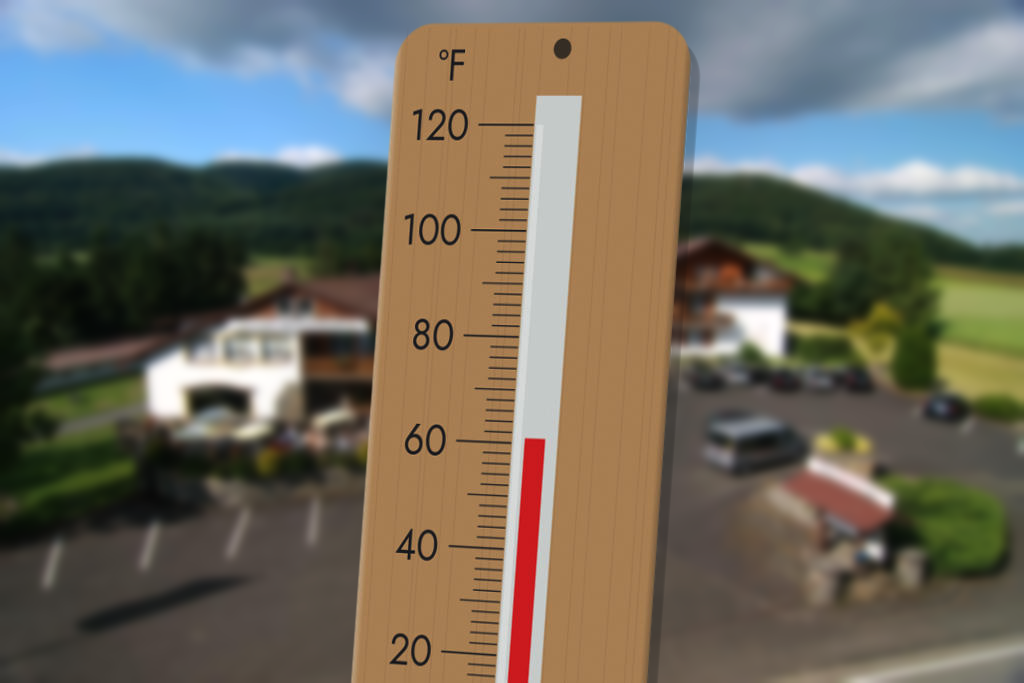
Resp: 61 °F
